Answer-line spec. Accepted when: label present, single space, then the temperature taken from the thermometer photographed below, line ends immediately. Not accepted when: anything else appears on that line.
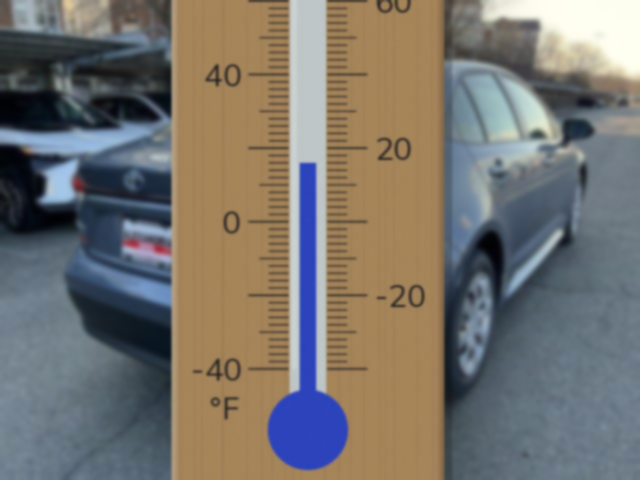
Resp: 16 °F
